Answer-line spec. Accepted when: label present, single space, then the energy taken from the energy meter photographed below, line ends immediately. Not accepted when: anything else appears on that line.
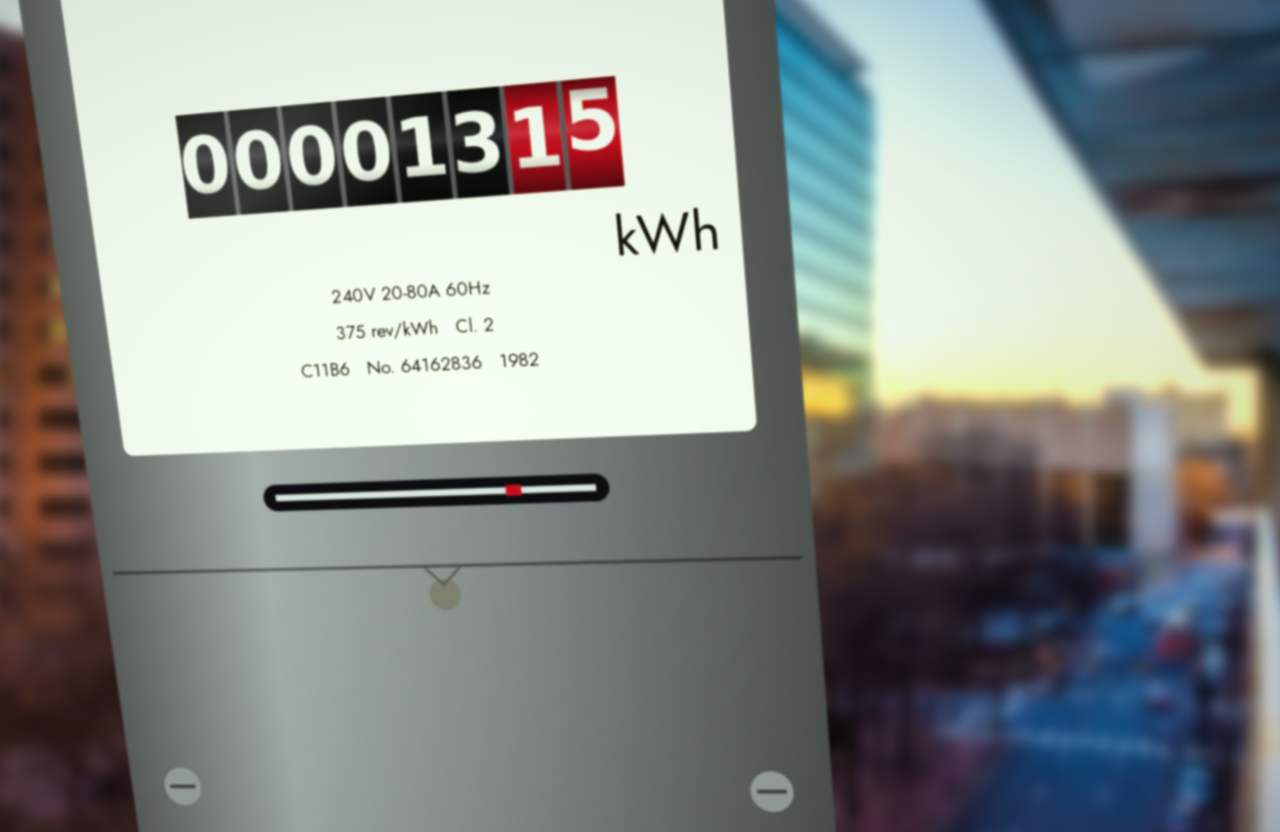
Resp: 13.15 kWh
